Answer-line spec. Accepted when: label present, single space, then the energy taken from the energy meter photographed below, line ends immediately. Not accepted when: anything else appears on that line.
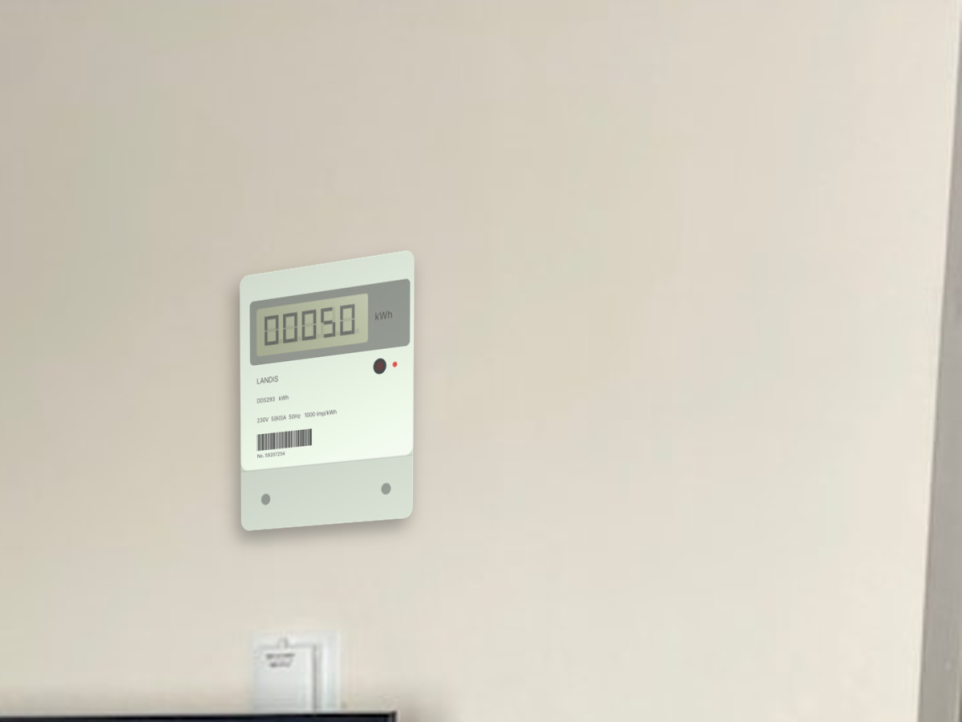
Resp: 50 kWh
